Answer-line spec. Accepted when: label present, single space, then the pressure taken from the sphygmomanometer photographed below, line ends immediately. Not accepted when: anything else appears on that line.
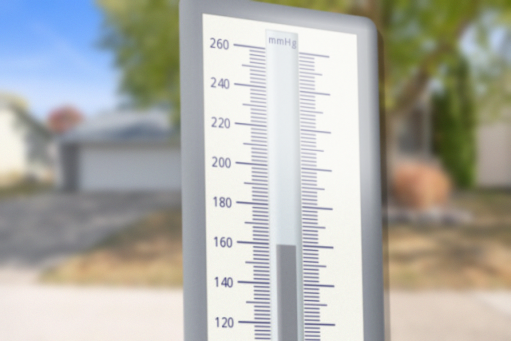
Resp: 160 mmHg
